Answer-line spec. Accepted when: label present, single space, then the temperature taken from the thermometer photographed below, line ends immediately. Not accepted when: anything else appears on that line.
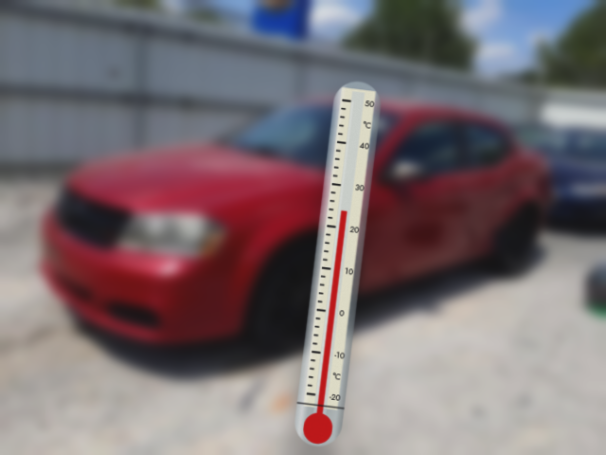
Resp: 24 °C
